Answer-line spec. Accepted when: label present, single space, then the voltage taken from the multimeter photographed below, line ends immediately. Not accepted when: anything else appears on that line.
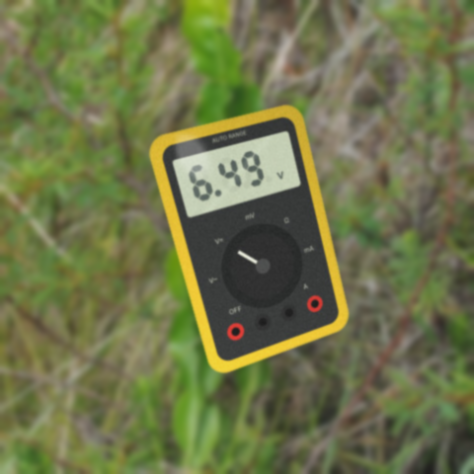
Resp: 6.49 V
